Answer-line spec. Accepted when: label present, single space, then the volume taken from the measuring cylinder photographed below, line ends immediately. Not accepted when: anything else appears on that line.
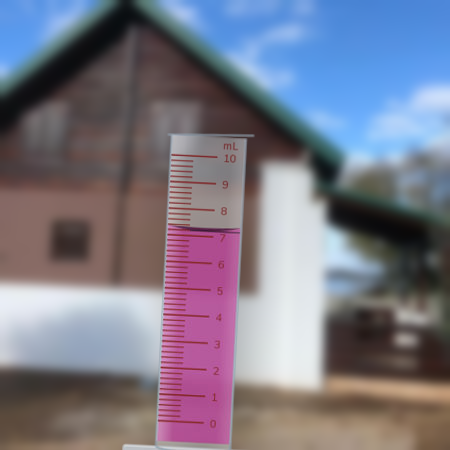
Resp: 7.2 mL
